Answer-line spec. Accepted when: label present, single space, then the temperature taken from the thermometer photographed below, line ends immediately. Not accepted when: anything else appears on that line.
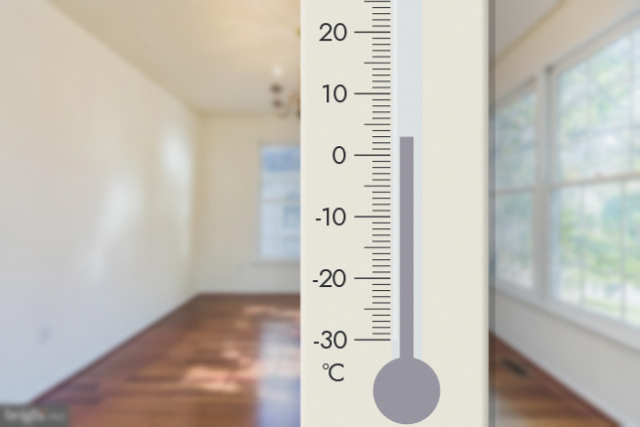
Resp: 3 °C
